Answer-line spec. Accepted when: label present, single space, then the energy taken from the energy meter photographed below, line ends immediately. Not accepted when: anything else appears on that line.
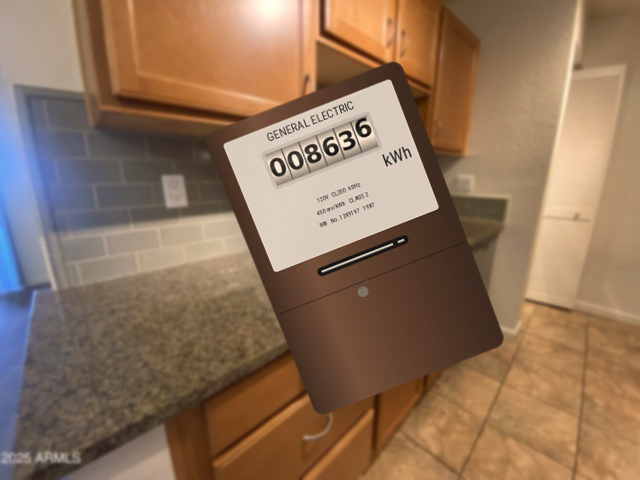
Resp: 8636 kWh
